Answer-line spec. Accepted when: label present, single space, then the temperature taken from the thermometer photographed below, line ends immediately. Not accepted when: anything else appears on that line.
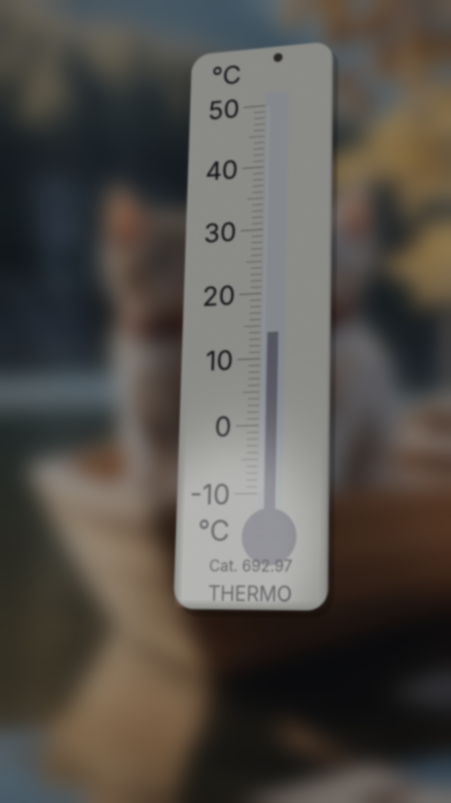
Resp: 14 °C
